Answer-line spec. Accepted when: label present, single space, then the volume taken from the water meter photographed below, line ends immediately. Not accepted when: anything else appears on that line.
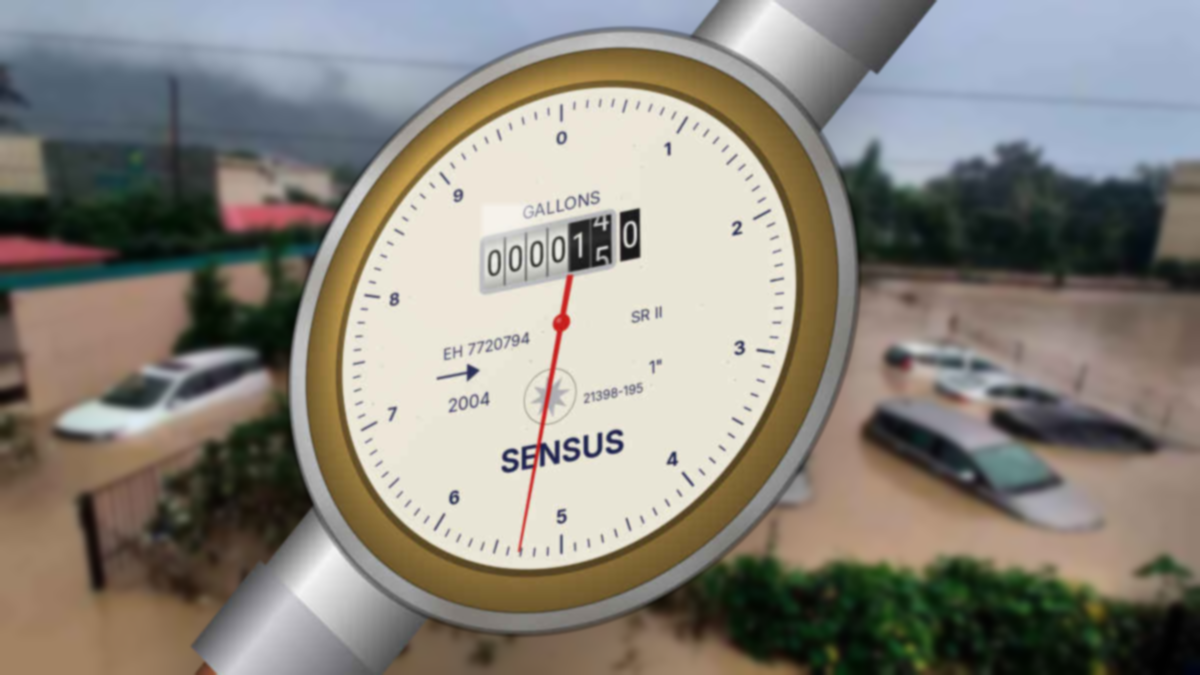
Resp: 145.3 gal
